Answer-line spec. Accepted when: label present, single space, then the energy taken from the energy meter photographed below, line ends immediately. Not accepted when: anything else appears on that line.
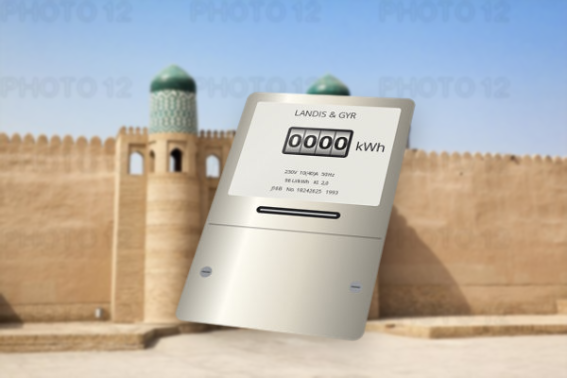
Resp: 0 kWh
